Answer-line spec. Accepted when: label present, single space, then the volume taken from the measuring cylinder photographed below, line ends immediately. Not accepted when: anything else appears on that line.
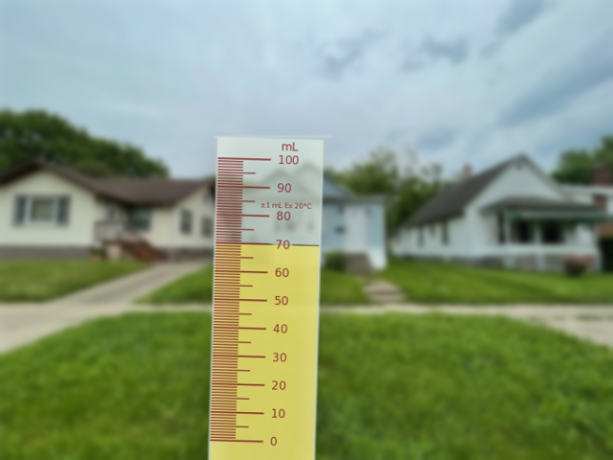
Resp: 70 mL
